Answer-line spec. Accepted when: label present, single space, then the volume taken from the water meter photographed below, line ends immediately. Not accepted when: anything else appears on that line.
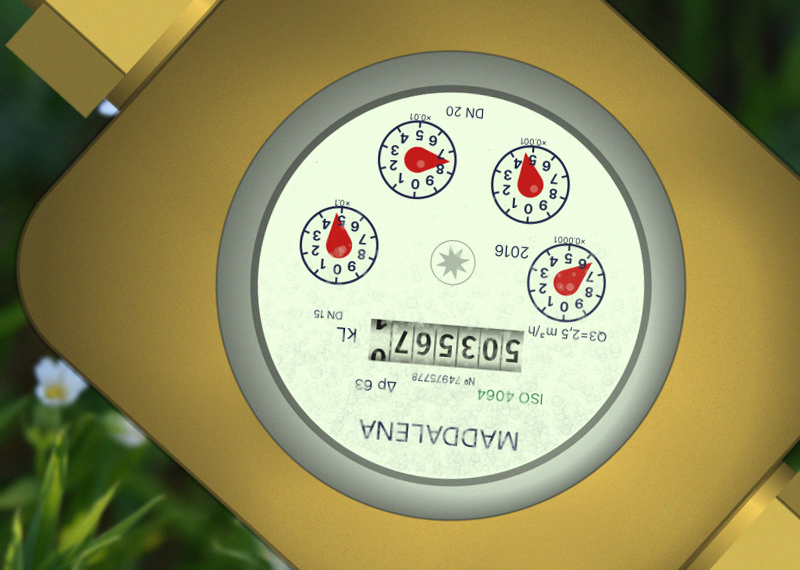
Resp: 5035670.4746 kL
